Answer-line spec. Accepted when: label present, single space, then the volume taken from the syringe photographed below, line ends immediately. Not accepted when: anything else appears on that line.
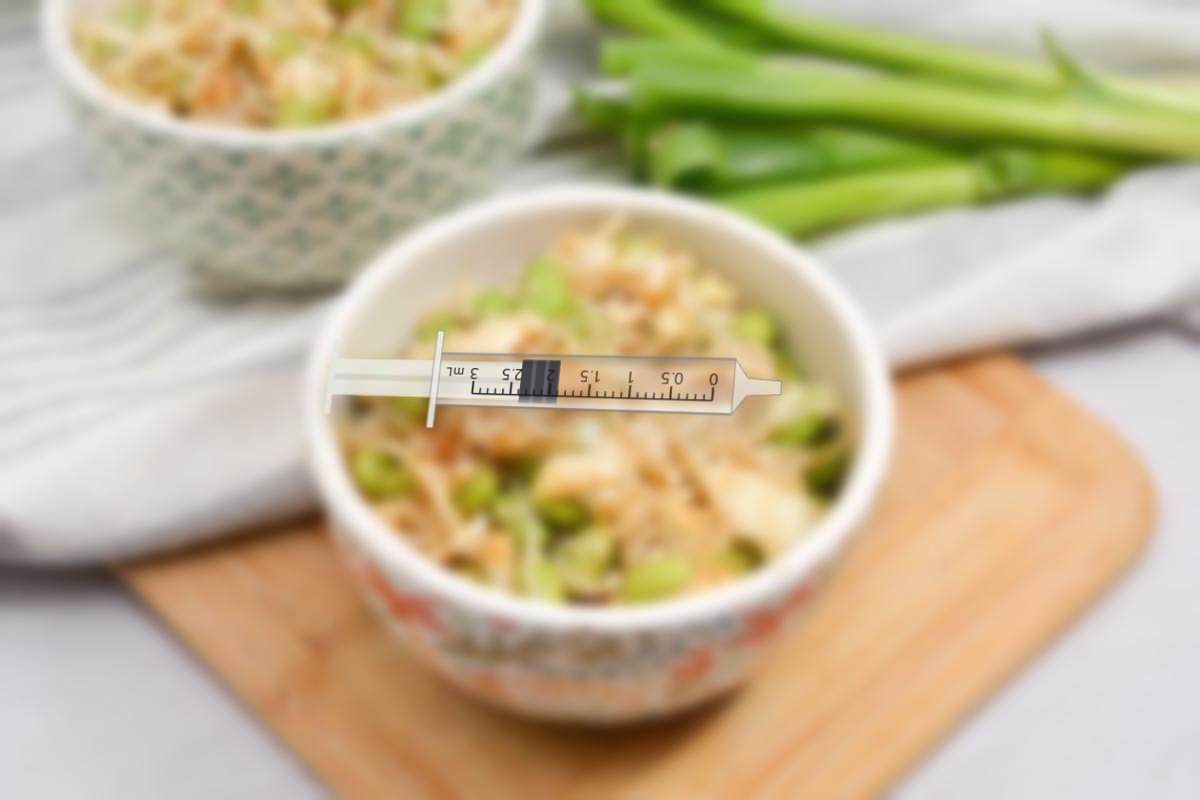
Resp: 1.9 mL
